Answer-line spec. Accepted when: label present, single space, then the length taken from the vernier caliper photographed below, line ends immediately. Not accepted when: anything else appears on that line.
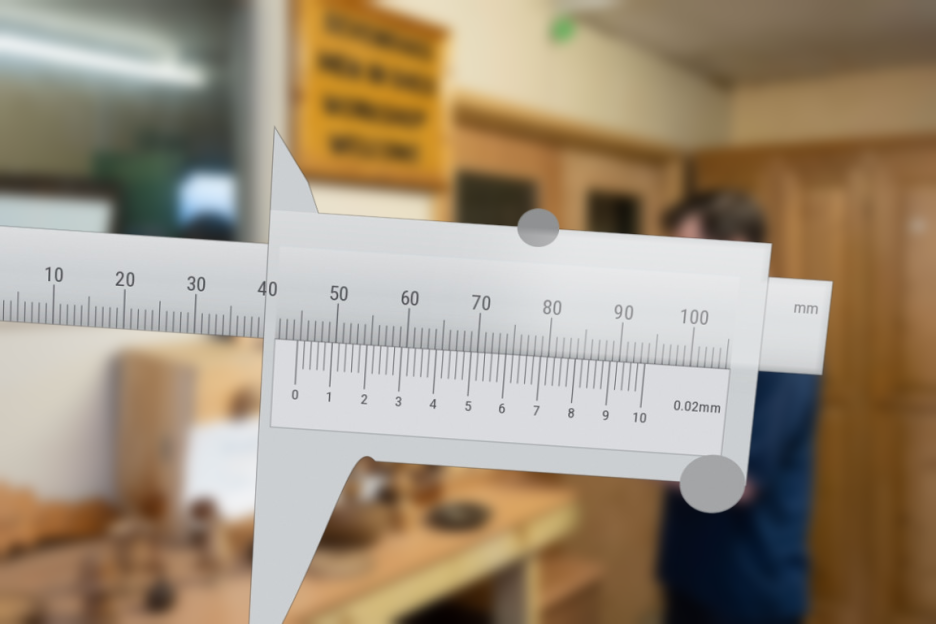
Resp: 44.6 mm
